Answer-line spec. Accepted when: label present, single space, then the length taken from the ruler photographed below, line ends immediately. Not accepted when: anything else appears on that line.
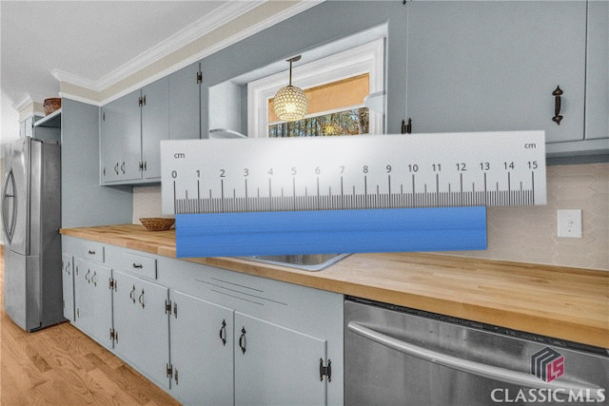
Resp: 13 cm
